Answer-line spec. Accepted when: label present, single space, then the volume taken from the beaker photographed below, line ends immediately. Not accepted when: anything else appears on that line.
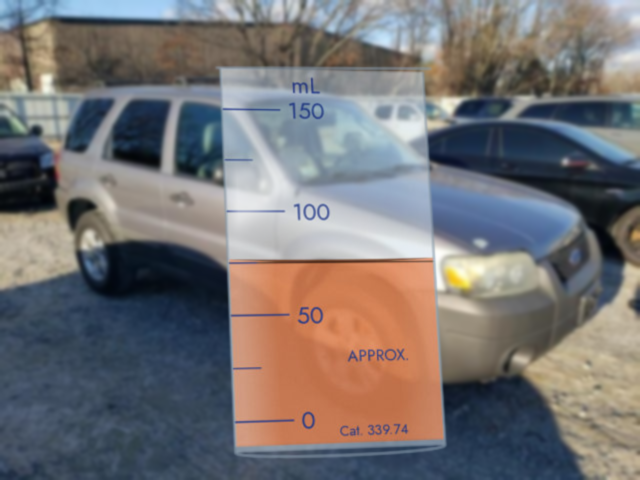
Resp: 75 mL
